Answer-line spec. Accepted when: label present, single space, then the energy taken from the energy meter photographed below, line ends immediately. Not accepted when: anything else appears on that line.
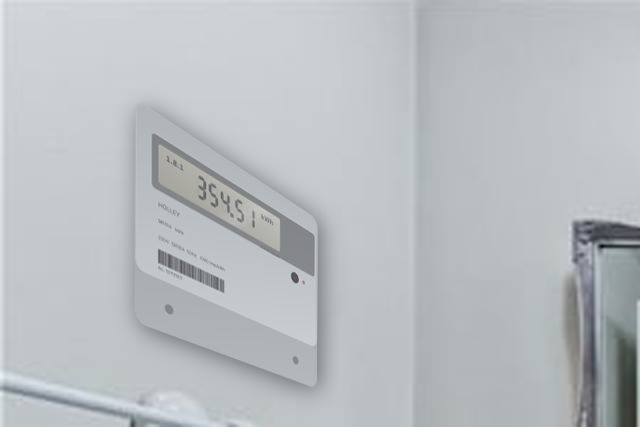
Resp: 354.51 kWh
